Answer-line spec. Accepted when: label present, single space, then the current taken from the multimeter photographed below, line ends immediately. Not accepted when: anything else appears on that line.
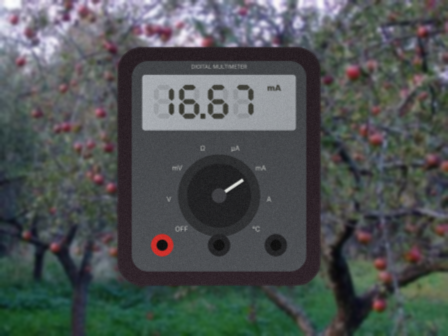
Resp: 16.67 mA
